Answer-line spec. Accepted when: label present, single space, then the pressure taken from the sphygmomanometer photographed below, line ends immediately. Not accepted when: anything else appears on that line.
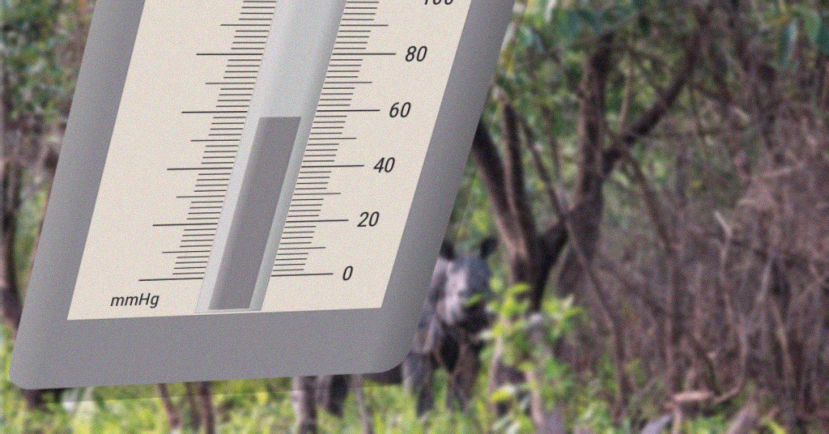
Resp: 58 mmHg
